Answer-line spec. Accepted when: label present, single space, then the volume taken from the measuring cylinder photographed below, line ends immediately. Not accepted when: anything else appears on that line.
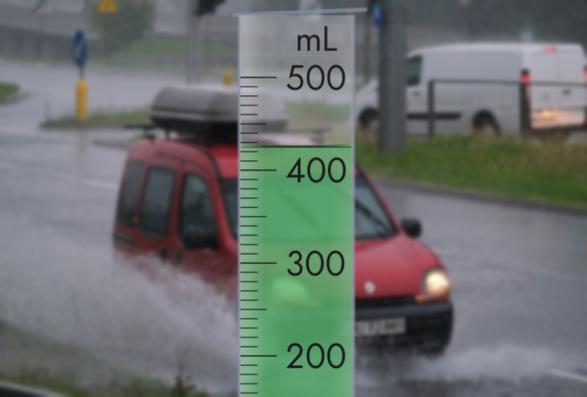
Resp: 425 mL
